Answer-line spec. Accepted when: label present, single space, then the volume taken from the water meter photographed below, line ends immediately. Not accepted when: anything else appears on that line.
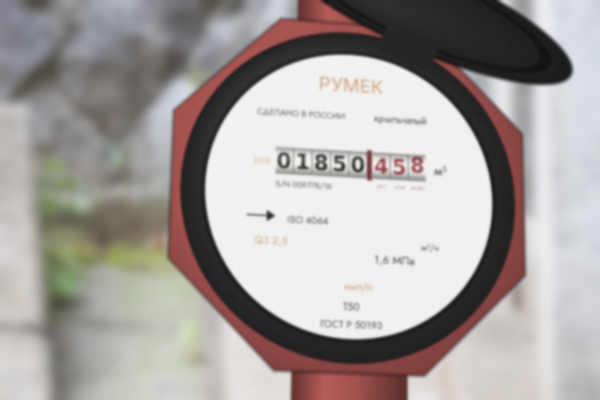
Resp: 1850.458 m³
